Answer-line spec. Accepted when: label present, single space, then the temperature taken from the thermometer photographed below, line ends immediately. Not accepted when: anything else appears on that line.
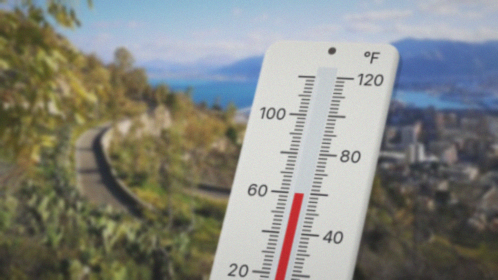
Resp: 60 °F
